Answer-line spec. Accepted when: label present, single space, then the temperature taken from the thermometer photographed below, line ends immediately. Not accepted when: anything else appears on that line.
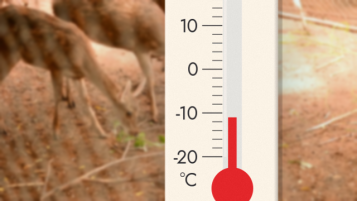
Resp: -11 °C
